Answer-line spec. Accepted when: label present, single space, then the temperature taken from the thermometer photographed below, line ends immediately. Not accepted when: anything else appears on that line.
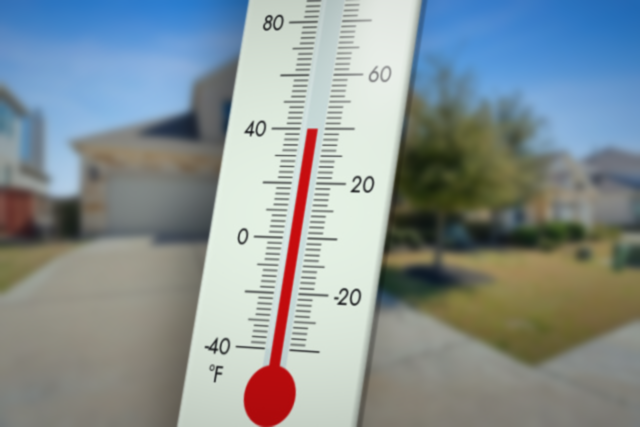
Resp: 40 °F
